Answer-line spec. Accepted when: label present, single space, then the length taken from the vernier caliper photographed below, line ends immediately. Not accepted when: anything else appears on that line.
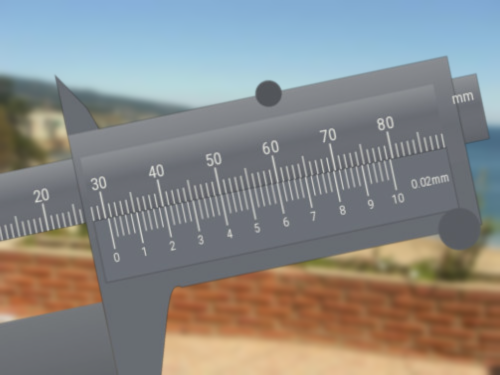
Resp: 30.5 mm
